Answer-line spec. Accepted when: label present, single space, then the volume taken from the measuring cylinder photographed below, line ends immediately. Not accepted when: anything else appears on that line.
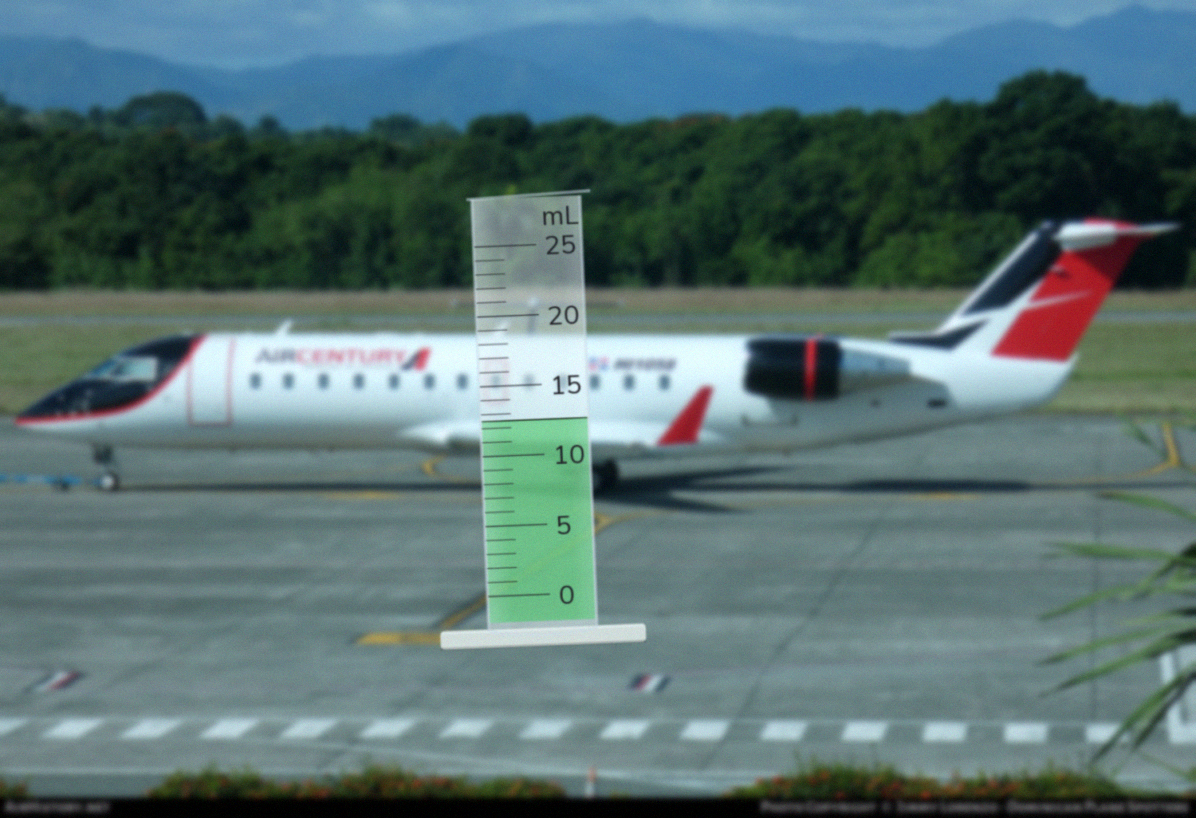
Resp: 12.5 mL
